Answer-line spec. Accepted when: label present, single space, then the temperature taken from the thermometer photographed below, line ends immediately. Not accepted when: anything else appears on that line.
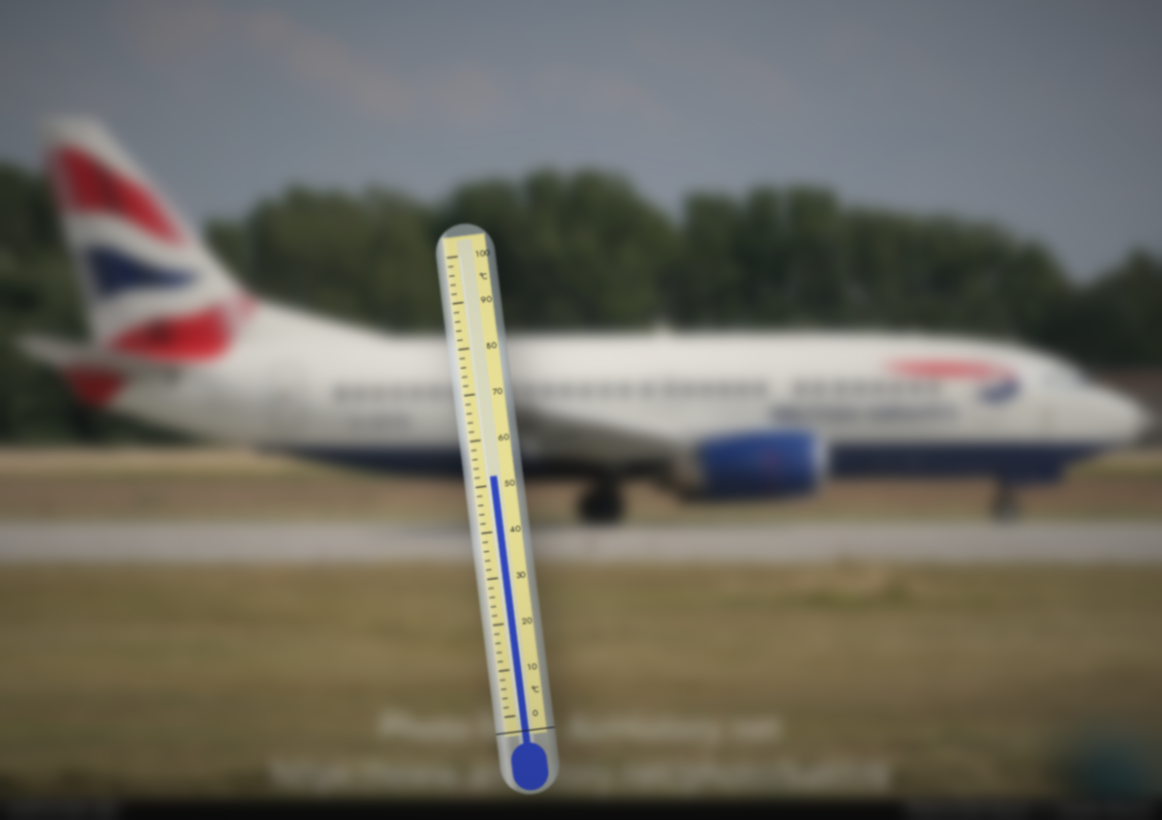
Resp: 52 °C
